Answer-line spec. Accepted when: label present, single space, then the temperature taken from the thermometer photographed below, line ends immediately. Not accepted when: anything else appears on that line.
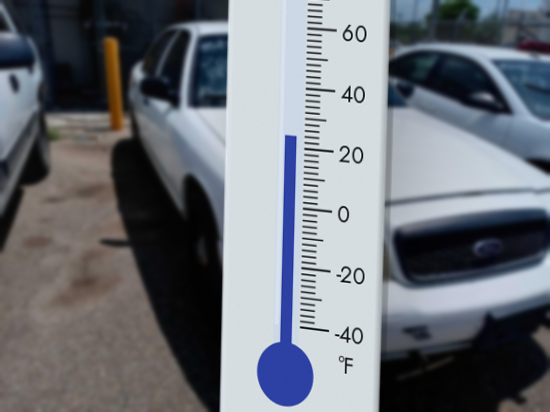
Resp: 24 °F
